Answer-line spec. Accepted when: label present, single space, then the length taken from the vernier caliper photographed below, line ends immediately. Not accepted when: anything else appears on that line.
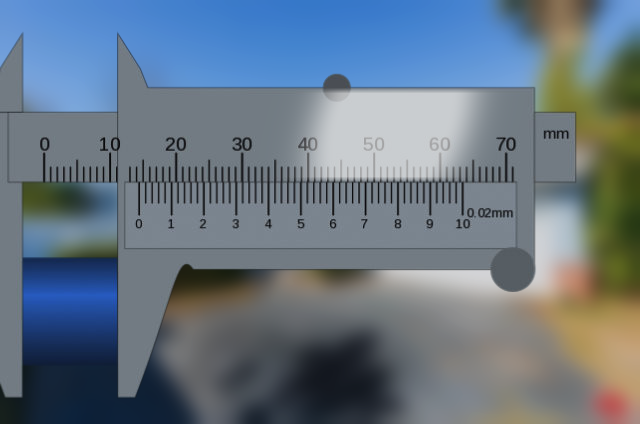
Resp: 14.4 mm
